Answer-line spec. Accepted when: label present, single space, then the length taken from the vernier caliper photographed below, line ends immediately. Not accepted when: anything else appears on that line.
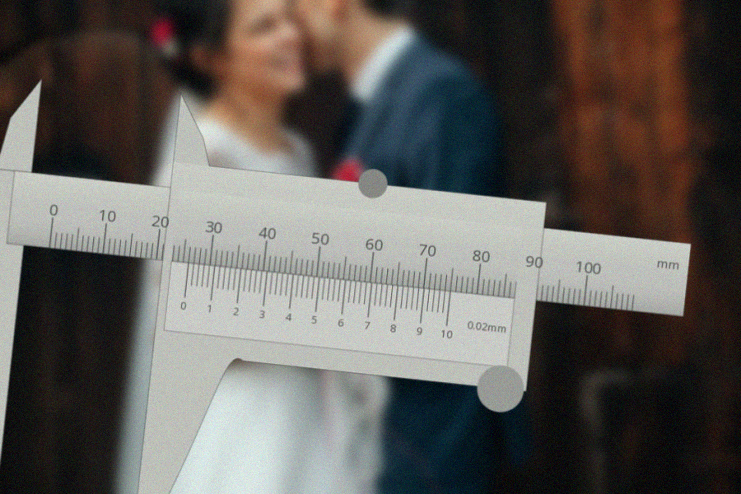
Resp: 26.0 mm
